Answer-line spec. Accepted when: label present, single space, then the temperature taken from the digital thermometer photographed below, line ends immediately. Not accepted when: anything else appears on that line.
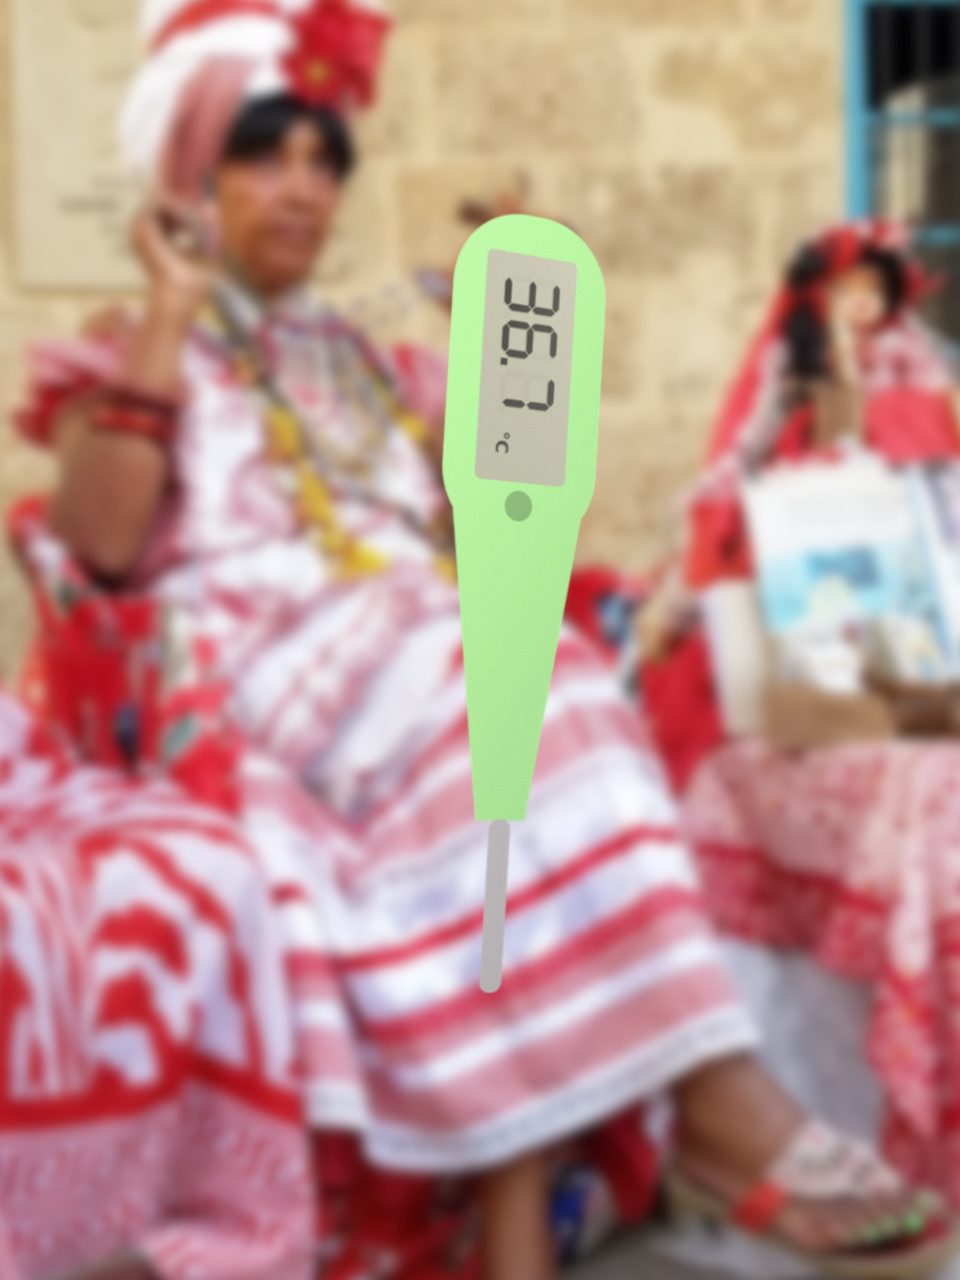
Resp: 36.7 °C
